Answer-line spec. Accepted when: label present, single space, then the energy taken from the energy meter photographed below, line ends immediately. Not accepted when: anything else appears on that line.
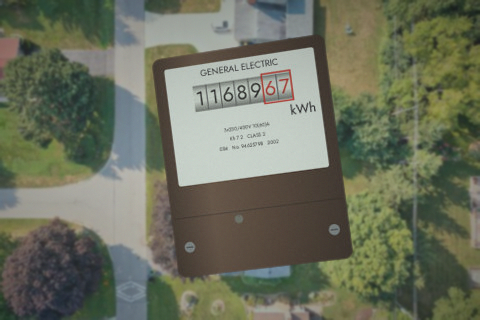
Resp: 11689.67 kWh
